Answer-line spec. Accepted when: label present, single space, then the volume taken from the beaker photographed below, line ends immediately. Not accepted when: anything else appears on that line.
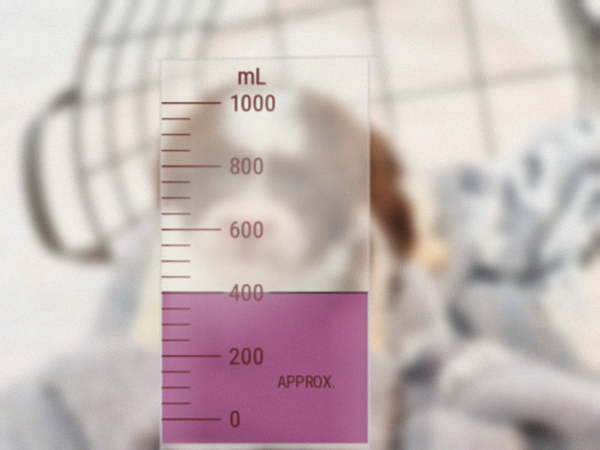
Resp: 400 mL
